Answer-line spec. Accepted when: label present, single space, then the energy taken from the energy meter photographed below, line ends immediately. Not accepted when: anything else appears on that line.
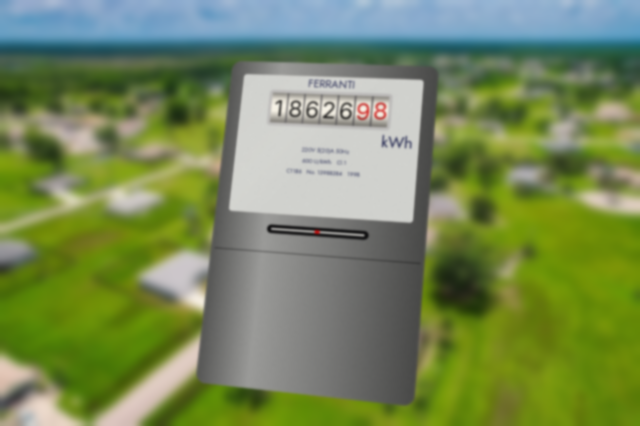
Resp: 18626.98 kWh
